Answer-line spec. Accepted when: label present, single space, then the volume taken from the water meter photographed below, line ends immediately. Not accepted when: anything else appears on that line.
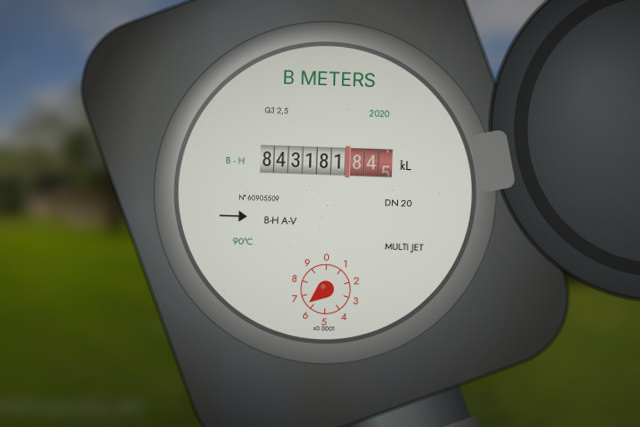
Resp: 843181.8446 kL
